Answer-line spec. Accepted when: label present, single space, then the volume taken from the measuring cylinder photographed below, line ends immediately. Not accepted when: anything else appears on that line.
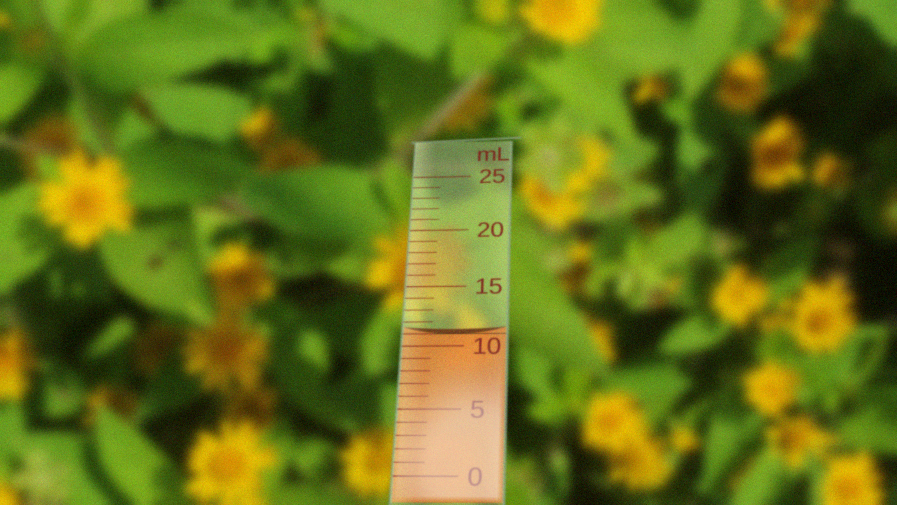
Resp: 11 mL
